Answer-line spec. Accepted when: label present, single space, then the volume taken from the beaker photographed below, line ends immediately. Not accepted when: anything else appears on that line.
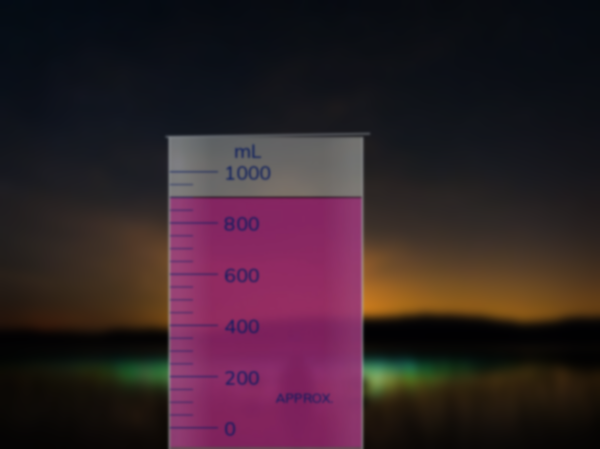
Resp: 900 mL
